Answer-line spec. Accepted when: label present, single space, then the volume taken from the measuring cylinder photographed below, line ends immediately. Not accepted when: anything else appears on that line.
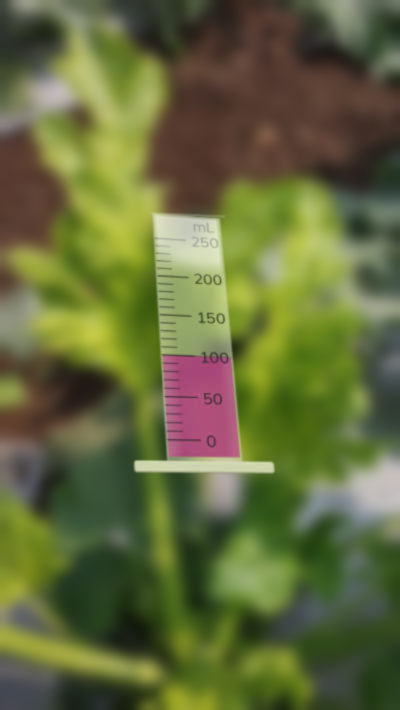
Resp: 100 mL
